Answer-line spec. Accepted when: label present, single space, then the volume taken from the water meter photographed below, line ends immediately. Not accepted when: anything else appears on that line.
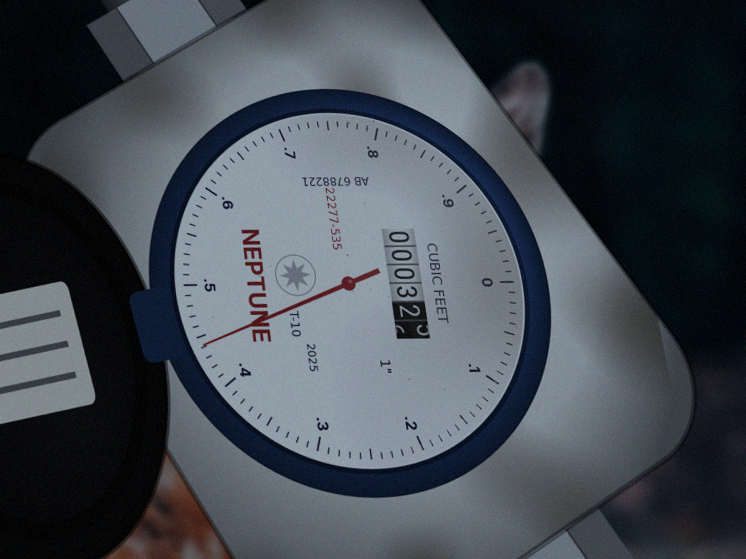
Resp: 325.44 ft³
